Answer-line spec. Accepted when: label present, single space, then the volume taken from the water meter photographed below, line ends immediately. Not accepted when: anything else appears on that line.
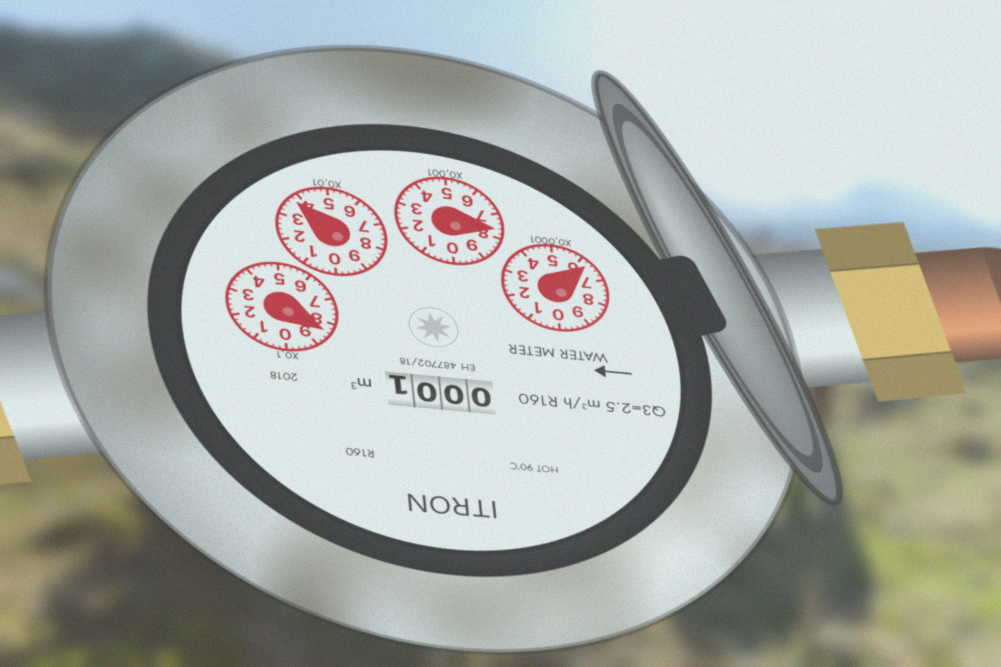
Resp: 0.8376 m³
